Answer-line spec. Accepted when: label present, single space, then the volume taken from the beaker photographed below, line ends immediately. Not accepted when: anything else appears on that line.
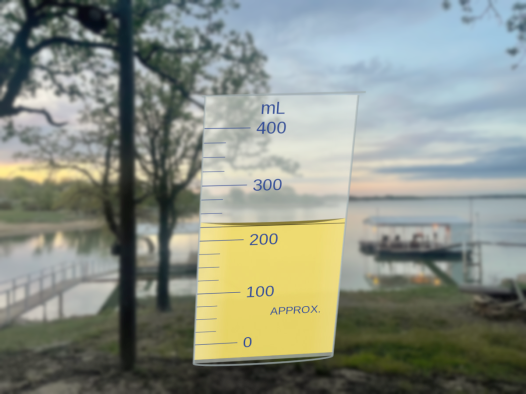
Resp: 225 mL
